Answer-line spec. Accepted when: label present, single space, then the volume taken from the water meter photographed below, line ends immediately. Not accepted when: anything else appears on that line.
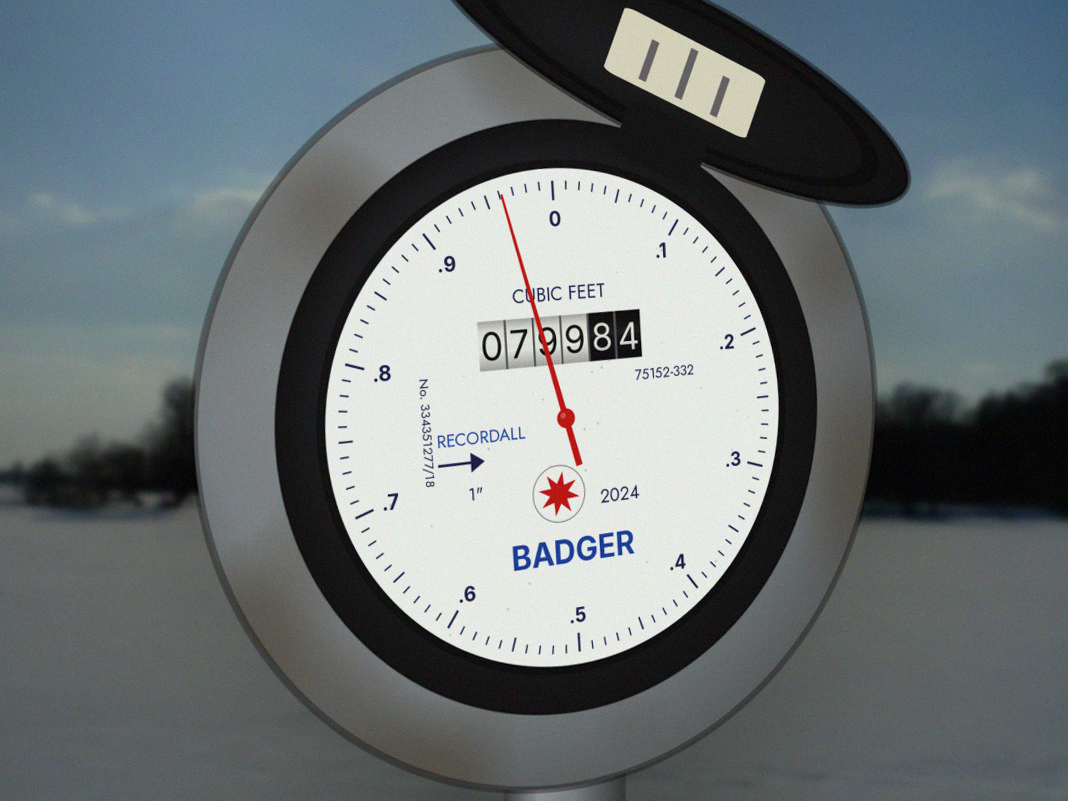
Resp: 79983.96 ft³
